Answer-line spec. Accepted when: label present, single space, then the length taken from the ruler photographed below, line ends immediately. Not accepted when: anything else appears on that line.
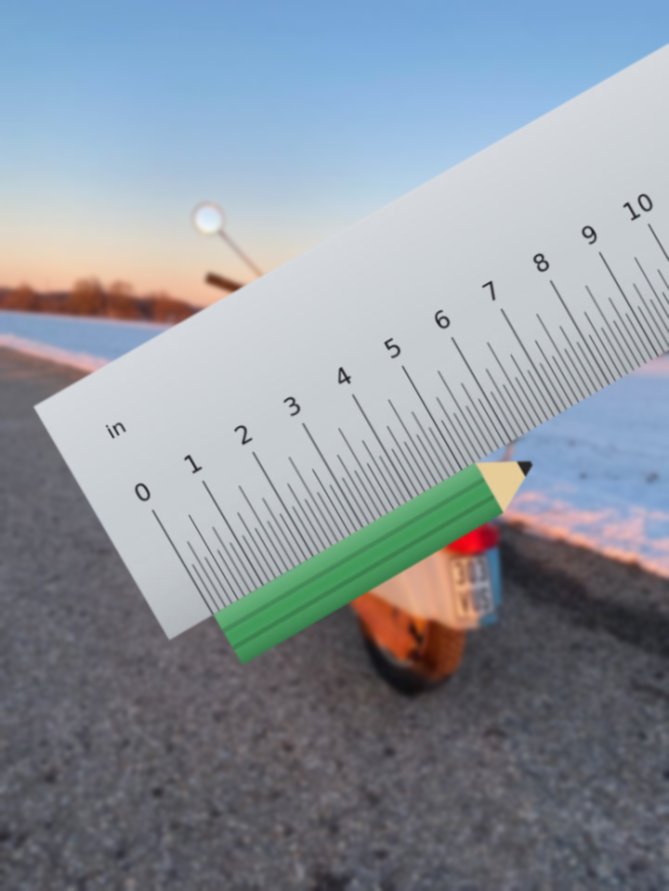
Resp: 6.125 in
